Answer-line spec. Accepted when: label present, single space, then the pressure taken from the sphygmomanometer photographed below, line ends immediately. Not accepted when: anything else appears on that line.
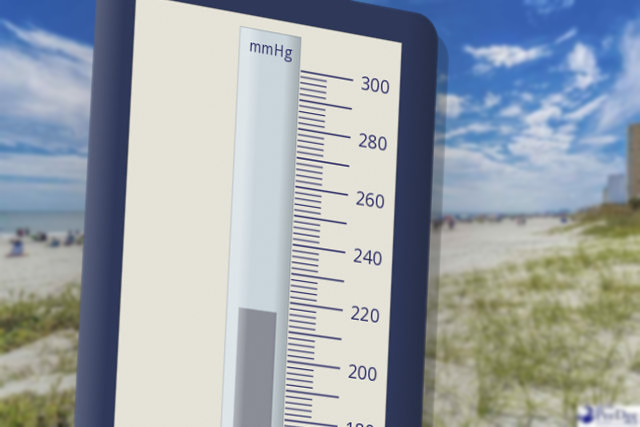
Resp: 216 mmHg
